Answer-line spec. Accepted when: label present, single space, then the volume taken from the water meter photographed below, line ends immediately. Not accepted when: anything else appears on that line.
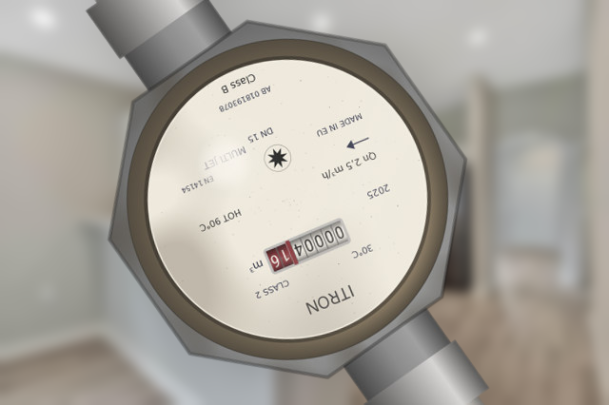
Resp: 4.16 m³
